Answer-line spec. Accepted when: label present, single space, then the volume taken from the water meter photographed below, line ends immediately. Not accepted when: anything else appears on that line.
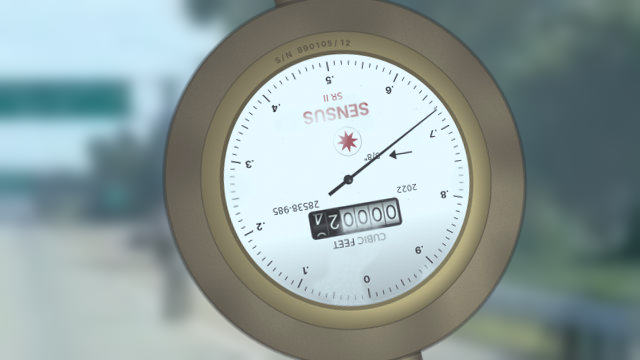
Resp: 23.67 ft³
